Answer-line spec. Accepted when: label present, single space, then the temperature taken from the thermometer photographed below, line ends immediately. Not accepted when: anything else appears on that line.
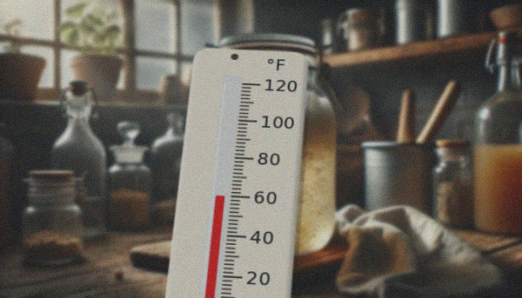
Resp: 60 °F
